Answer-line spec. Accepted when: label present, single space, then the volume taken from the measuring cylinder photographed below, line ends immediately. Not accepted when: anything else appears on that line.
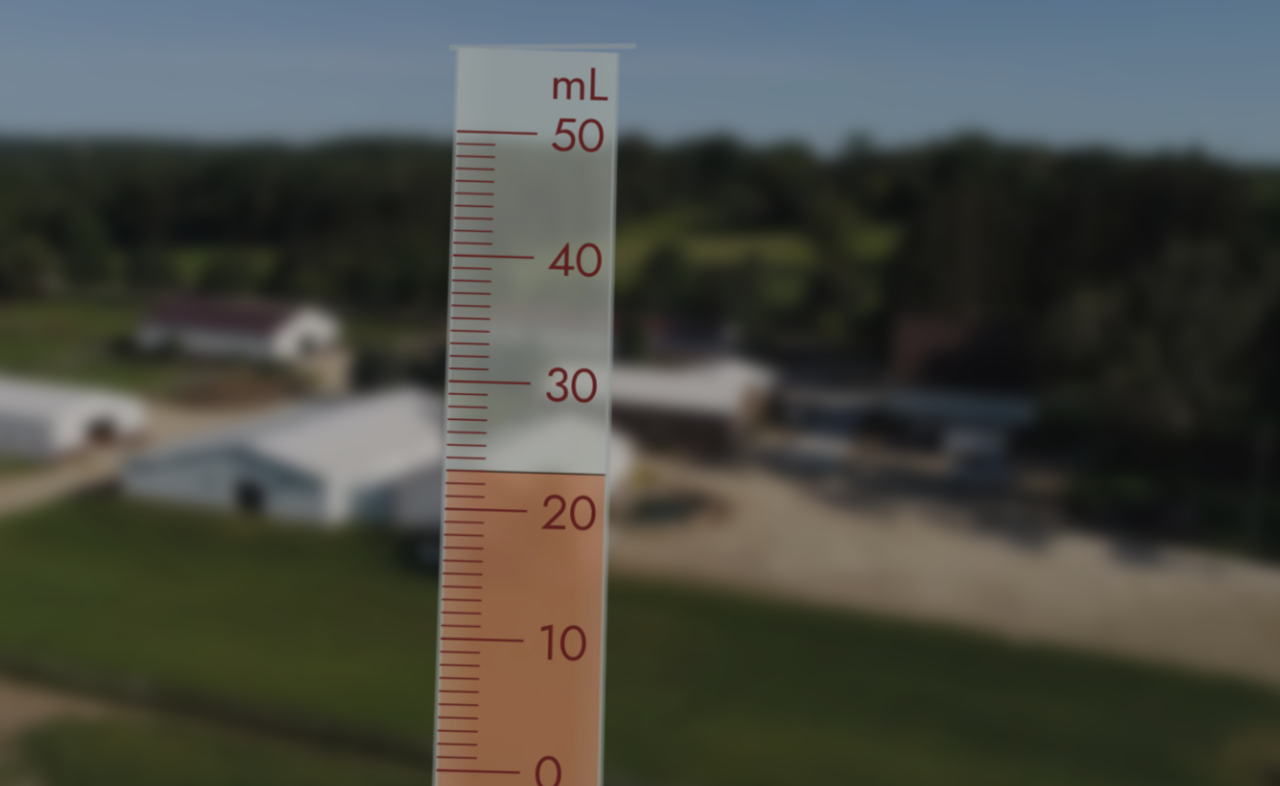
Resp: 23 mL
